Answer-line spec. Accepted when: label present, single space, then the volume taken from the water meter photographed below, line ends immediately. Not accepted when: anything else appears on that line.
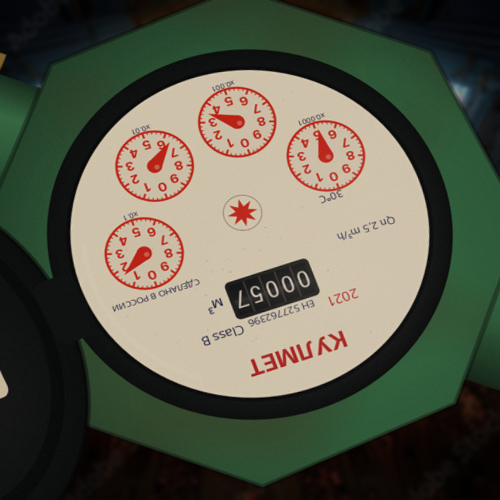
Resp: 57.1635 m³
